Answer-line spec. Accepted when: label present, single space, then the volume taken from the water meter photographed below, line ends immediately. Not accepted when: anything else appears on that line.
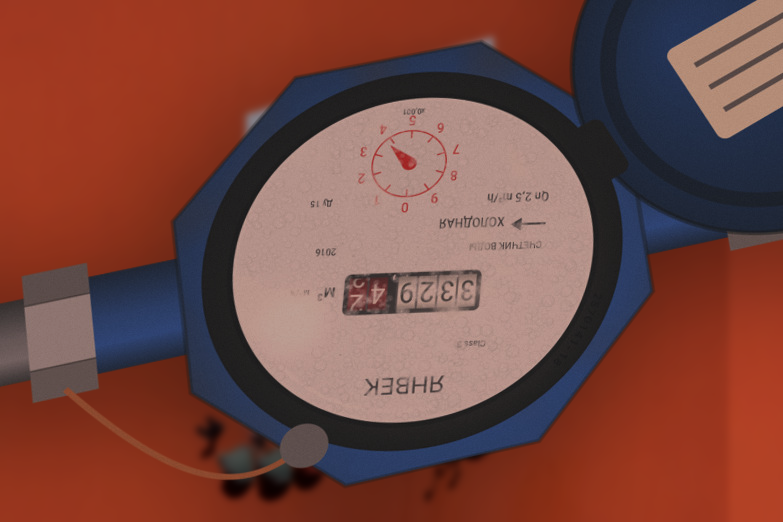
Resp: 3329.423 m³
